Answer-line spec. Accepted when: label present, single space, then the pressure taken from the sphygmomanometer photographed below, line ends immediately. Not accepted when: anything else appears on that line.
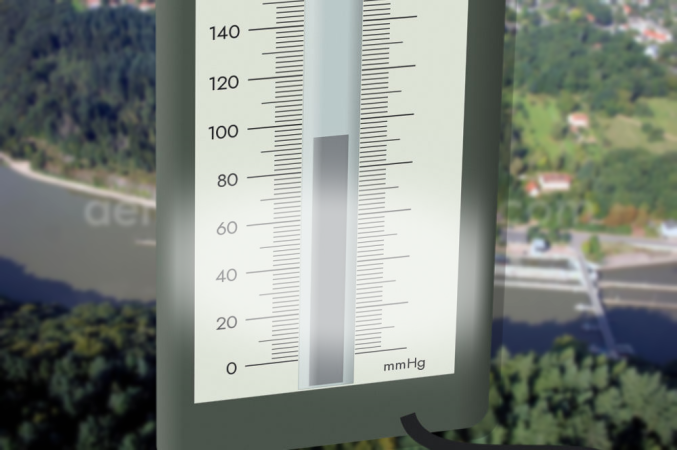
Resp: 94 mmHg
